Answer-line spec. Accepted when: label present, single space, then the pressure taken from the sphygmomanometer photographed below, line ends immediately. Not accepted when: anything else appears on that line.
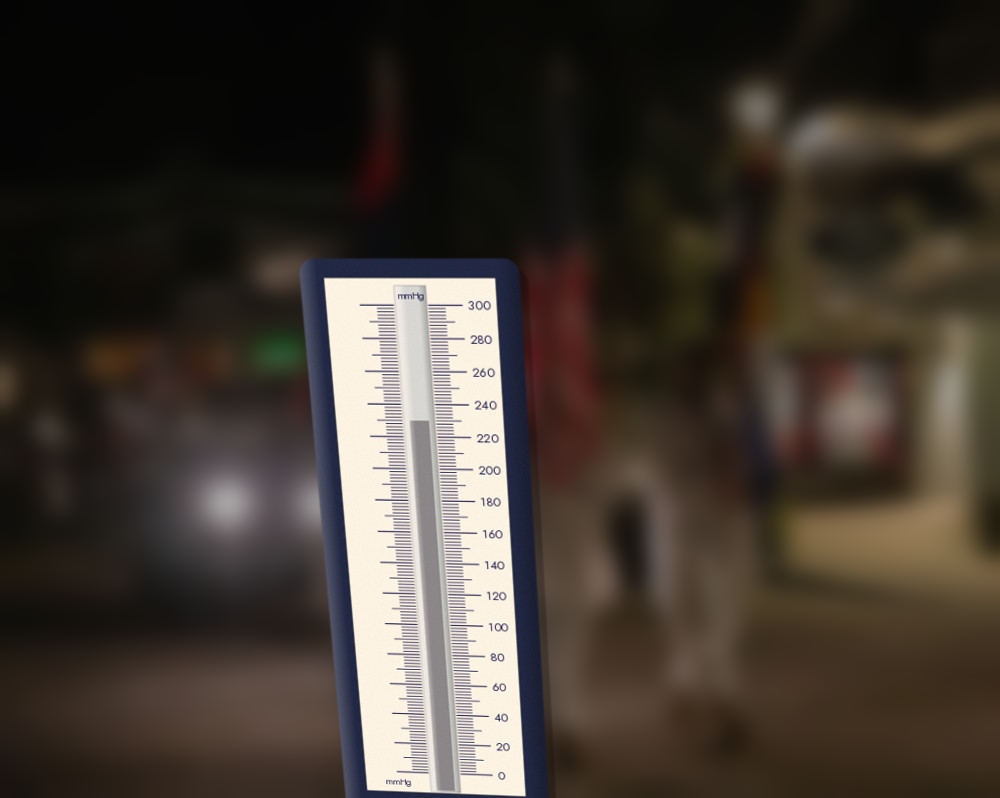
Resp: 230 mmHg
